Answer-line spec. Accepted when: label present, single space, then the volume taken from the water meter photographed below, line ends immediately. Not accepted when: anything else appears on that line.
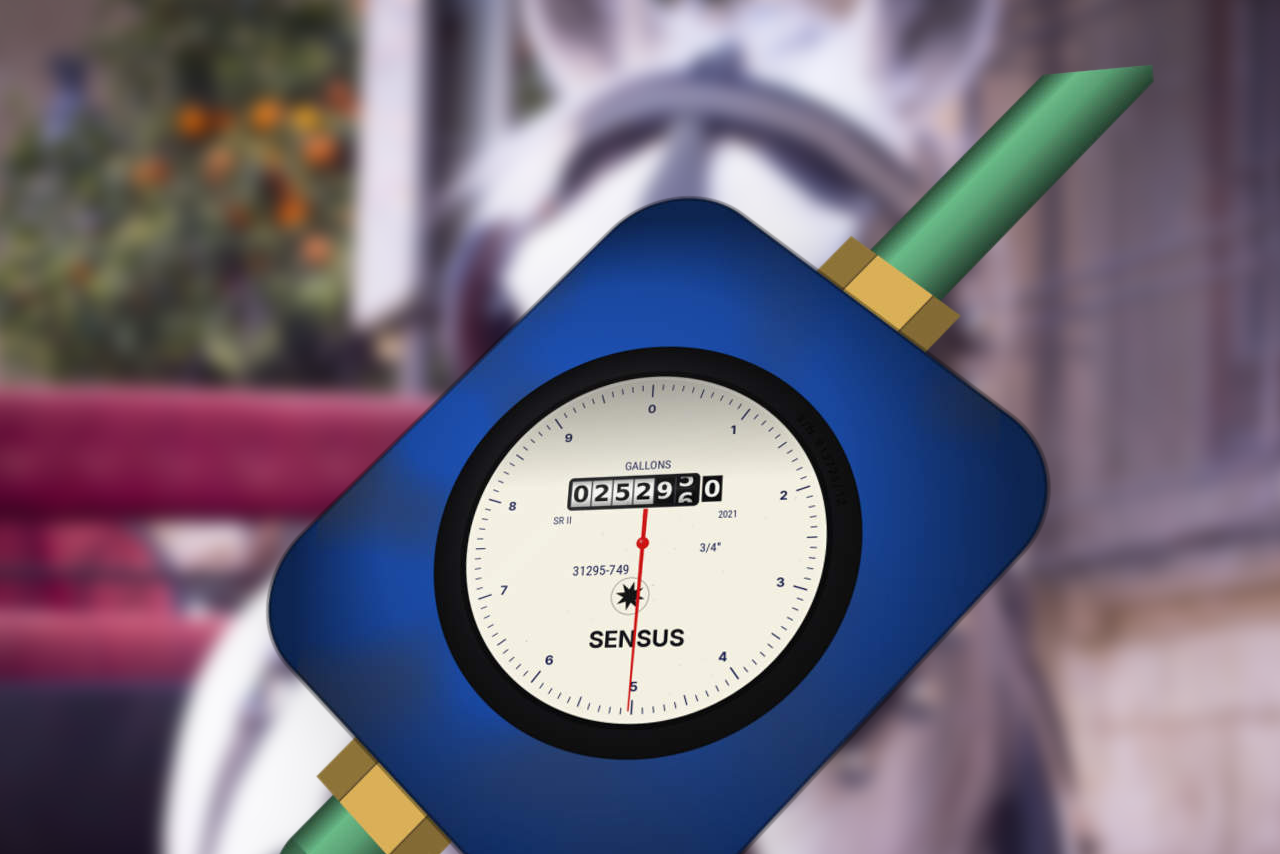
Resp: 252955.0 gal
